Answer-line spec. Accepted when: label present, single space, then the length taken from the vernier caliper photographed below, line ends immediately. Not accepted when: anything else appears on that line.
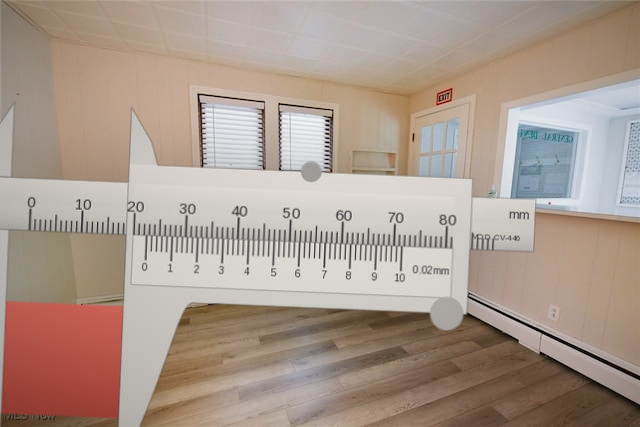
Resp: 22.5 mm
